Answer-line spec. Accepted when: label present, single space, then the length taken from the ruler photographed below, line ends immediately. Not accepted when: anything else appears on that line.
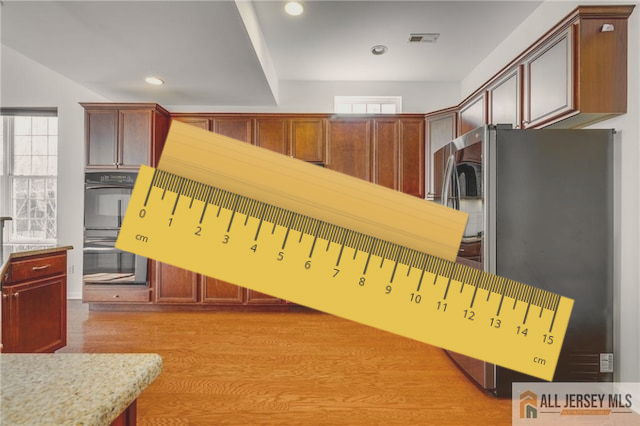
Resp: 11 cm
